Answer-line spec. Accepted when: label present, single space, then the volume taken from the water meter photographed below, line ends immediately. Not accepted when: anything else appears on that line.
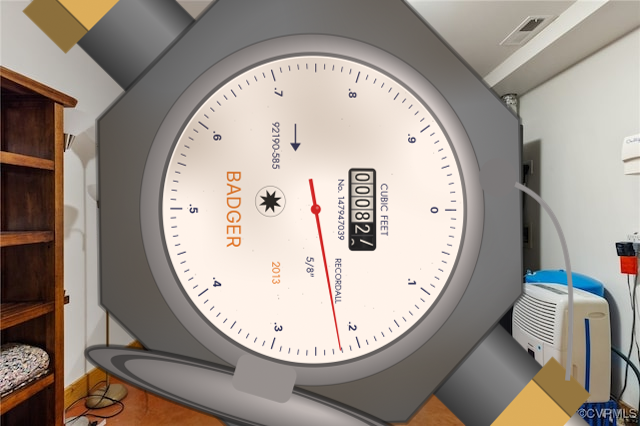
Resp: 827.22 ft³
